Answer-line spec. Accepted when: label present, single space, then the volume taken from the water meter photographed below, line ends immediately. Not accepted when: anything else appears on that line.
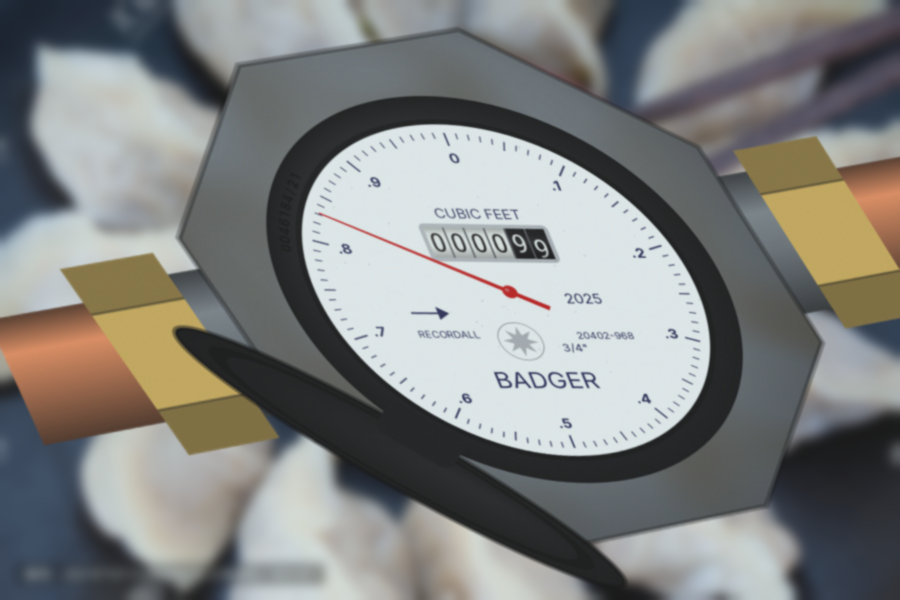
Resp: 98.83 ft³
